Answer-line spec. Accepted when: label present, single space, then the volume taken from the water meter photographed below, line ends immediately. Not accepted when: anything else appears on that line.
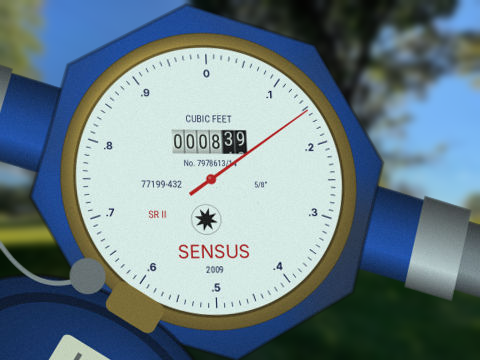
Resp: 839.15 ft³
